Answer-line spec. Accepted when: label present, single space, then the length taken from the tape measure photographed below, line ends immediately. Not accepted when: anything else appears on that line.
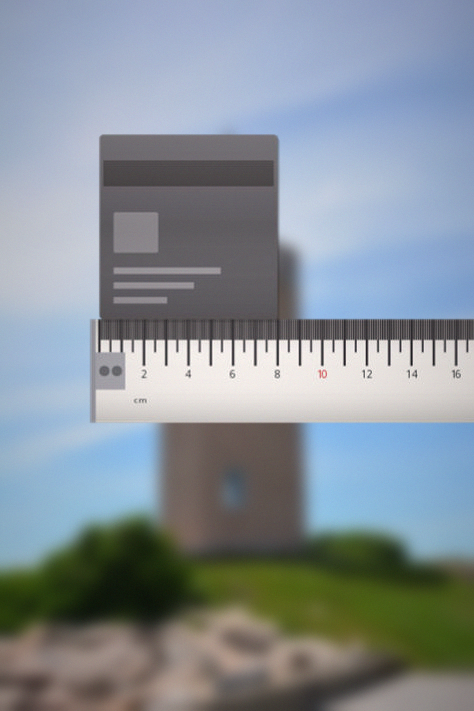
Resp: 8 cm
